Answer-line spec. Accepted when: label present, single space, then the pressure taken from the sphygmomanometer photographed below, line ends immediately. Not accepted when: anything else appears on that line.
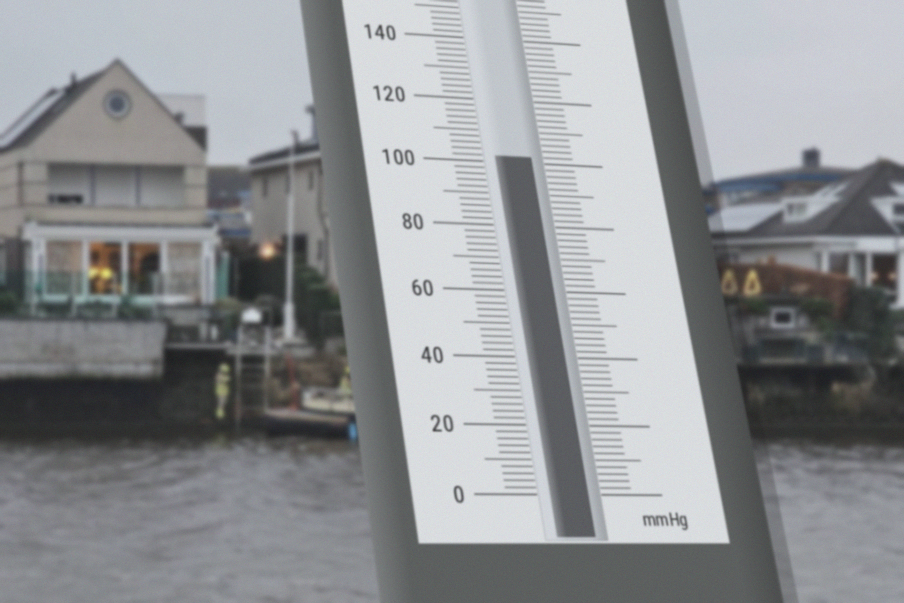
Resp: 102 mmHg
